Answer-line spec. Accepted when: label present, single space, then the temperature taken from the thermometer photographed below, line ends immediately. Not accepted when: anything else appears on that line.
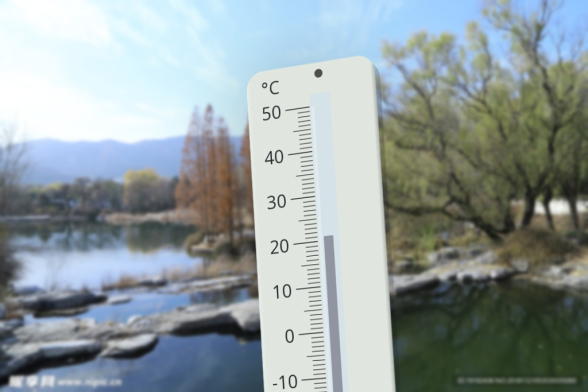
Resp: 21 °C
